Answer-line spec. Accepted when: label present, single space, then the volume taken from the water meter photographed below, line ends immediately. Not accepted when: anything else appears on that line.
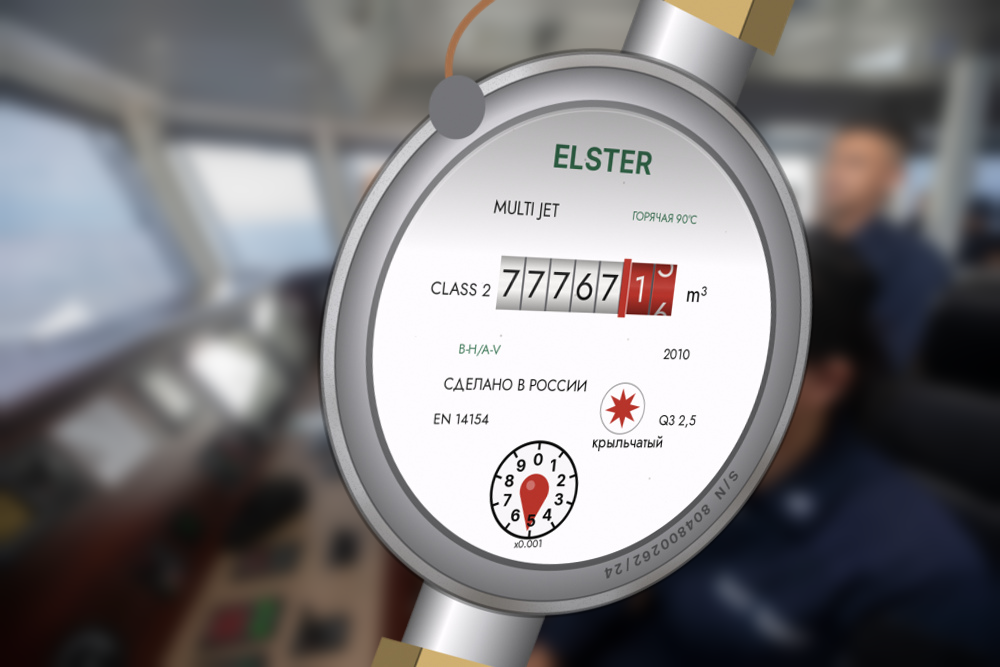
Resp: 77767.155 m³
